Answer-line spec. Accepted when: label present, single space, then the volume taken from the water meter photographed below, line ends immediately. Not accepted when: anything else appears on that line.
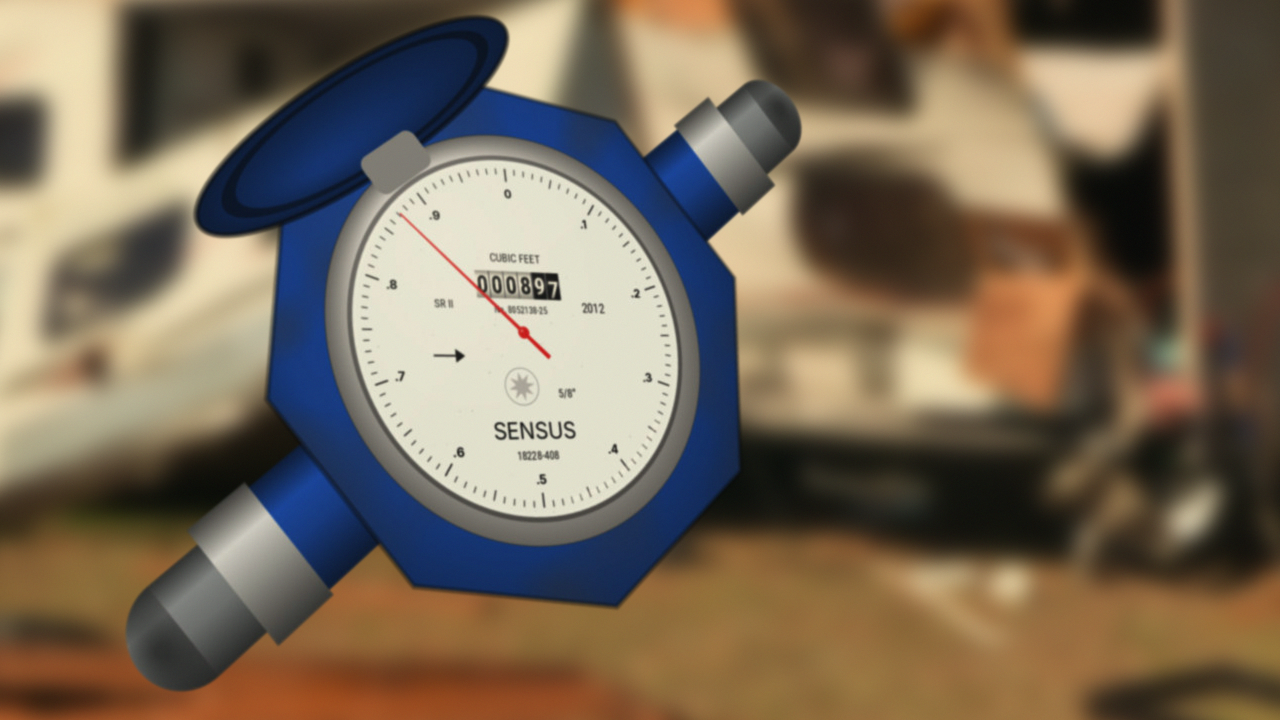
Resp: 896.87 ft³
